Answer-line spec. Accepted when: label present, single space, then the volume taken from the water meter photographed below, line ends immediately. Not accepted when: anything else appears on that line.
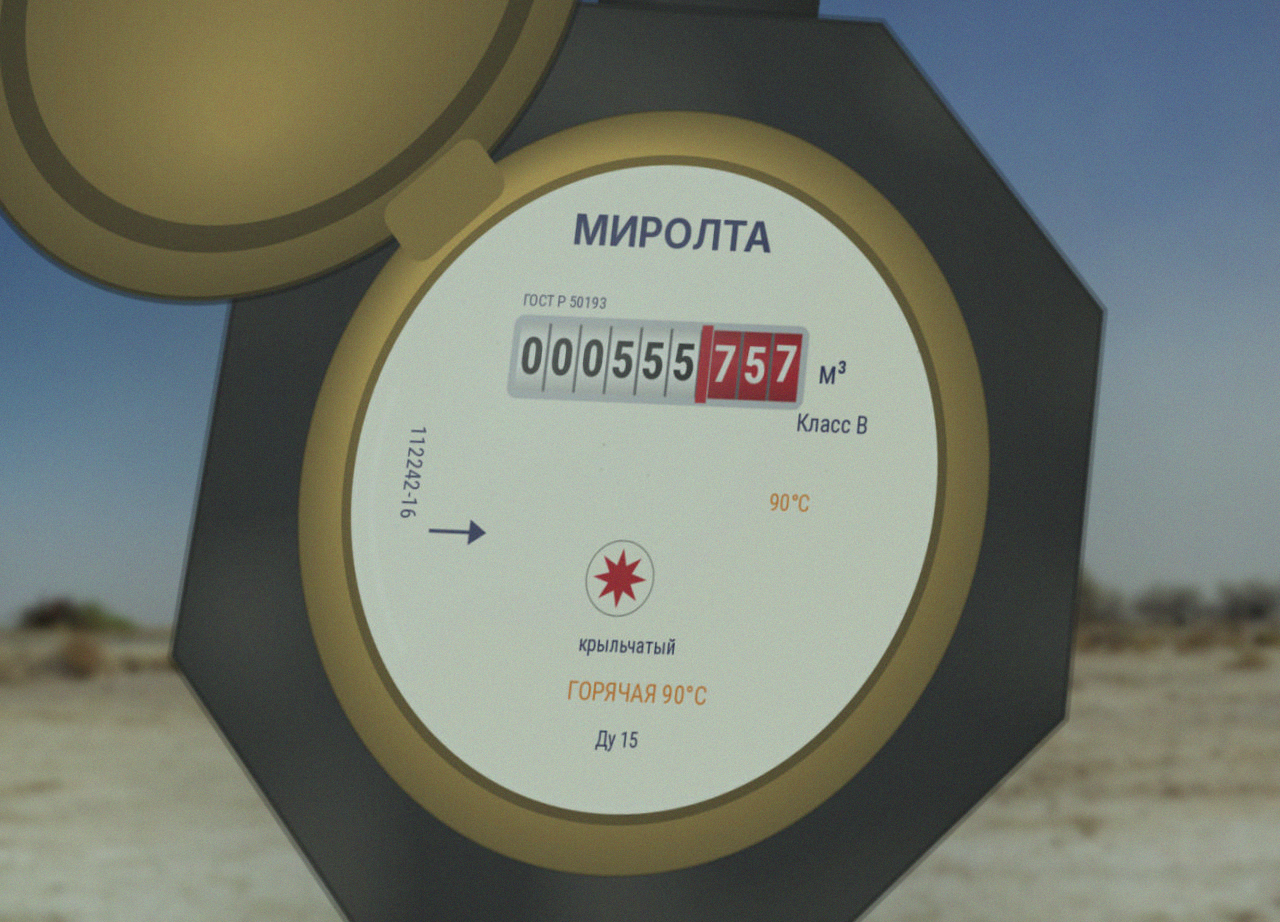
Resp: 555.757 m³
